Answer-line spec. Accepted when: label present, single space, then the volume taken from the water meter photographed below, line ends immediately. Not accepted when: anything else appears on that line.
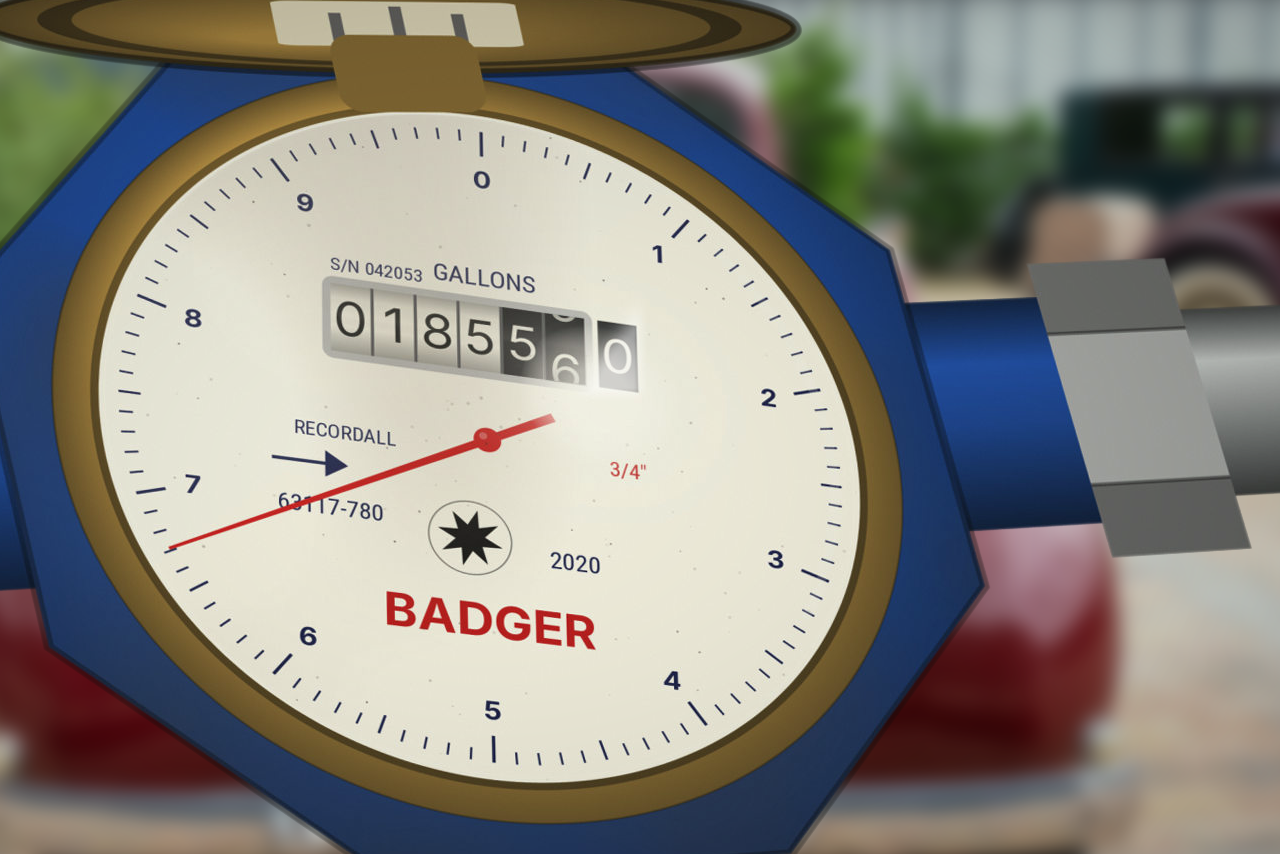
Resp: 185556.7 gal
